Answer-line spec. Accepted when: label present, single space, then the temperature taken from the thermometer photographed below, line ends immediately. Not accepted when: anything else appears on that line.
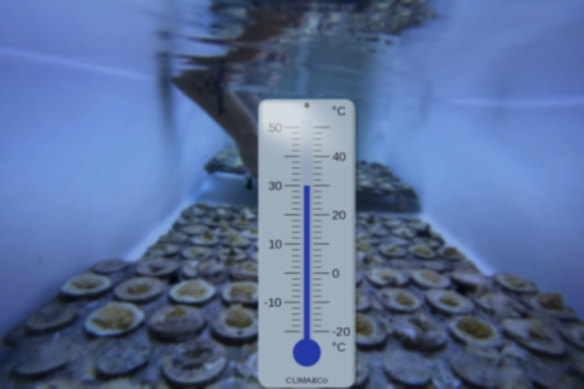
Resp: 30 °C
